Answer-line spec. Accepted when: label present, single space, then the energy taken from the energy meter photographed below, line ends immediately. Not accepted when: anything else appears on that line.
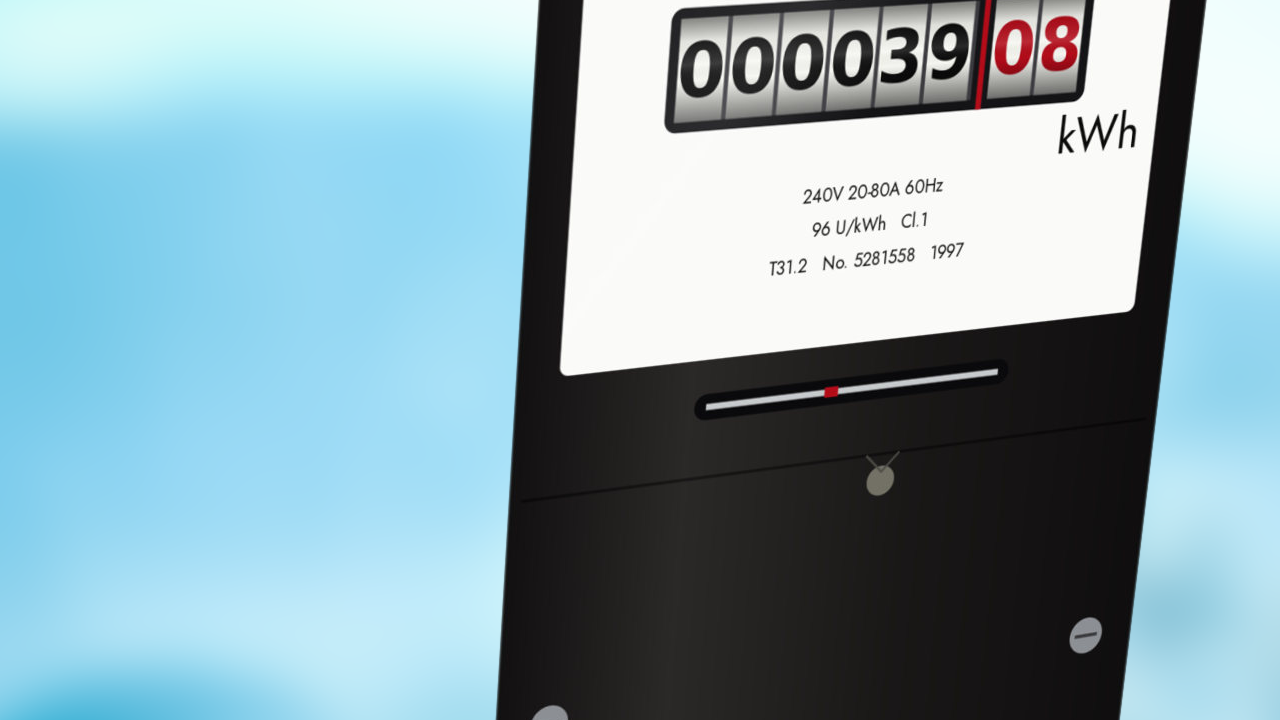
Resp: 39.08 kWh
